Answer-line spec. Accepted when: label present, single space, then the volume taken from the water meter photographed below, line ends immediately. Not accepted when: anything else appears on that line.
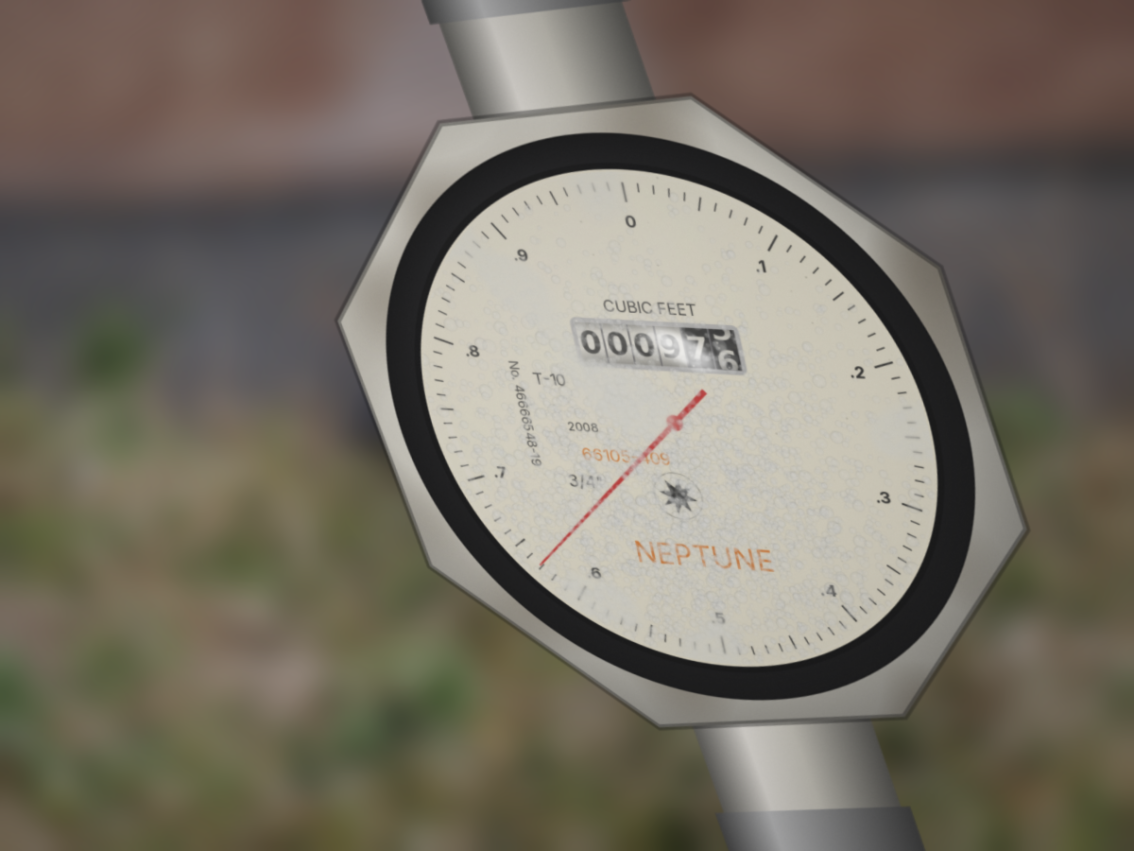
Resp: 975.63 ft³
